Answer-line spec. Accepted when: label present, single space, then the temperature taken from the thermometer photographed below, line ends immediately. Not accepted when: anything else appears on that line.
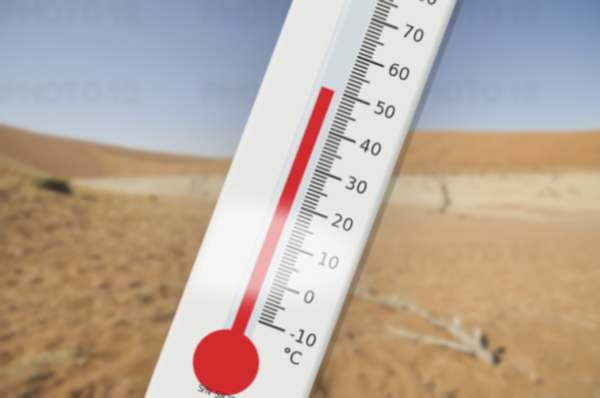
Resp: 50 °C
